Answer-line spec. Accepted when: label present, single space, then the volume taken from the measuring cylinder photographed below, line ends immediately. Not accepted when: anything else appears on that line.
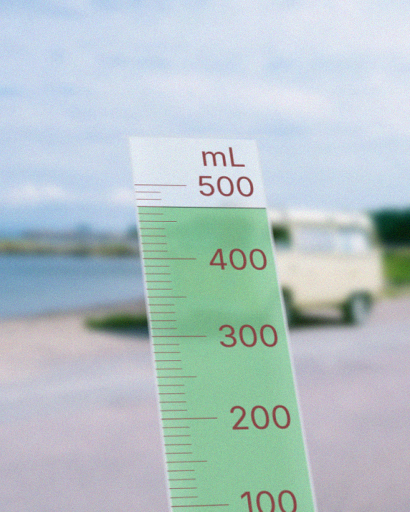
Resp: 470 mL
